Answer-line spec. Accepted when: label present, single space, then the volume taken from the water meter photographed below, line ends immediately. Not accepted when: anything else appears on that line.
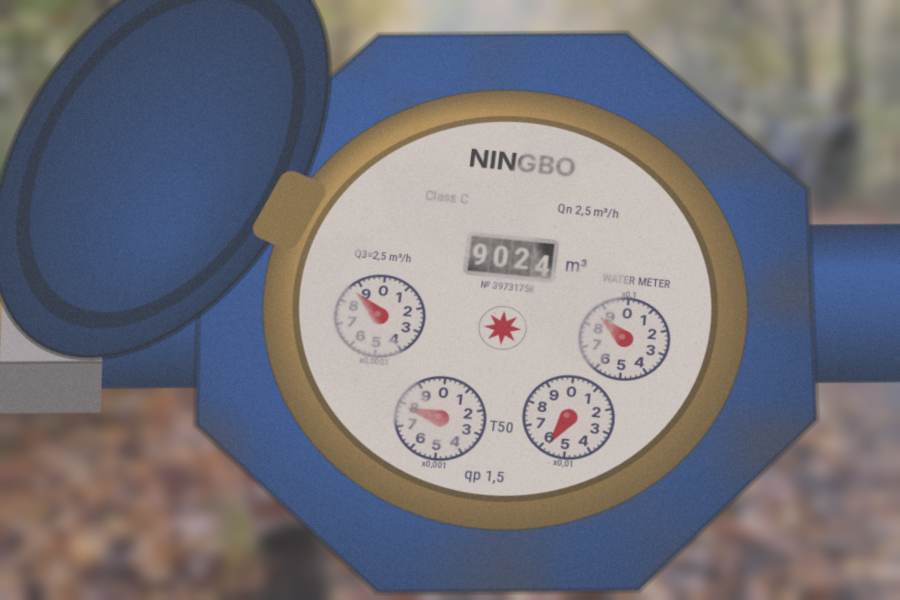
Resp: 9023.8578 m³
